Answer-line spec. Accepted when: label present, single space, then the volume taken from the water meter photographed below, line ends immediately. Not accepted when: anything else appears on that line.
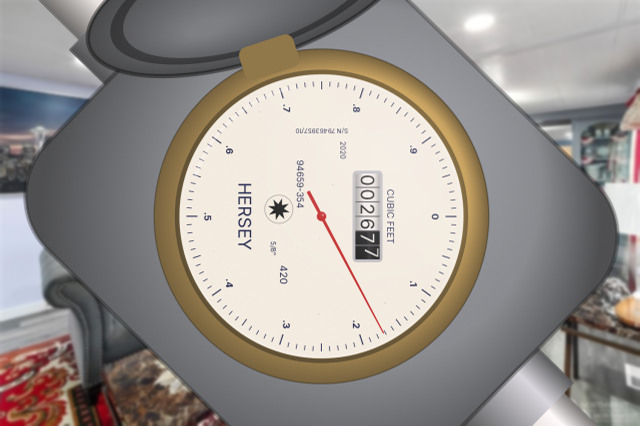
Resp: 2677.17 ft³
